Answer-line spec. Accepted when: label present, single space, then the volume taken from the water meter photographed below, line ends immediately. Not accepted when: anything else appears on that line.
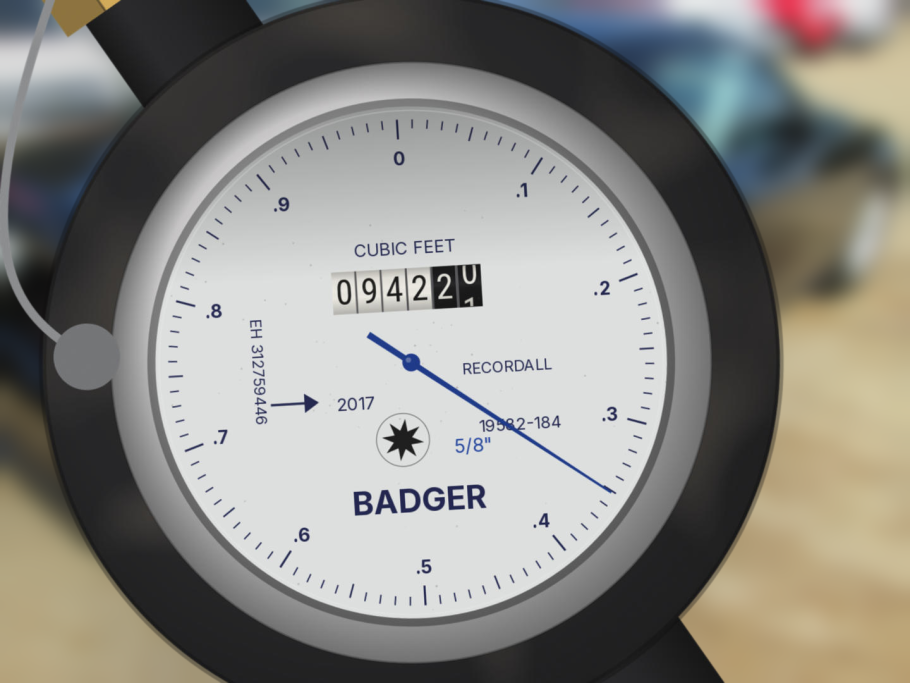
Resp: 94220.35 ft³
